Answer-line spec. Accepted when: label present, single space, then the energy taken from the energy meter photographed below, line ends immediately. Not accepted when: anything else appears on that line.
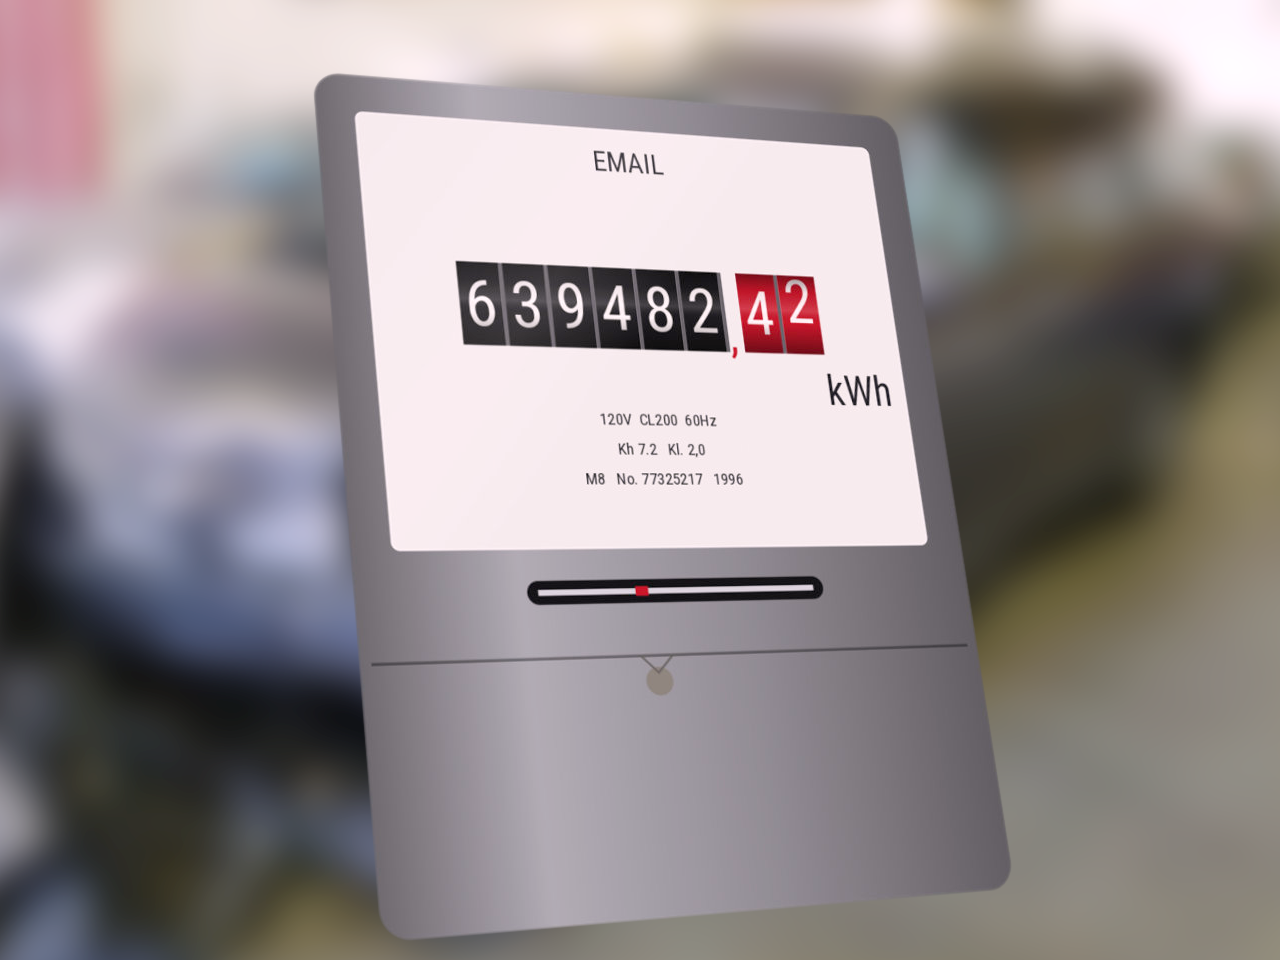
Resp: 639482.42 kWh
